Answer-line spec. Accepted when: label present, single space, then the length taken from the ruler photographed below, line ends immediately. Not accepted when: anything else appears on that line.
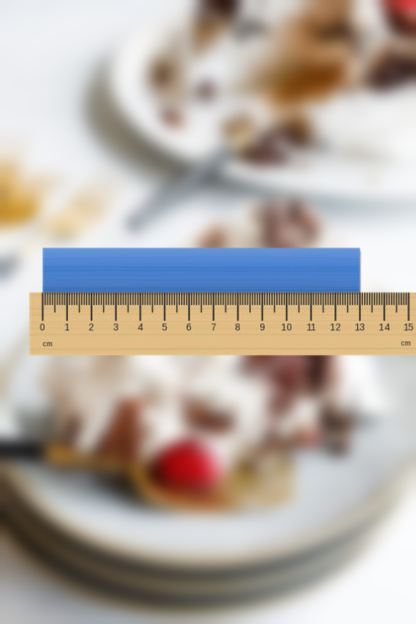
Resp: 13 cm
